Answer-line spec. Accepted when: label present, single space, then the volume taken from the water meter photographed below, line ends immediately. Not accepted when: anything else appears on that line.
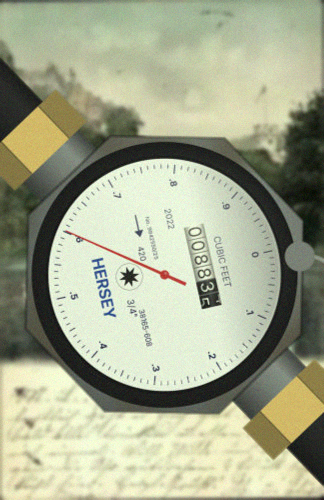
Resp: 8834.60 ft³
